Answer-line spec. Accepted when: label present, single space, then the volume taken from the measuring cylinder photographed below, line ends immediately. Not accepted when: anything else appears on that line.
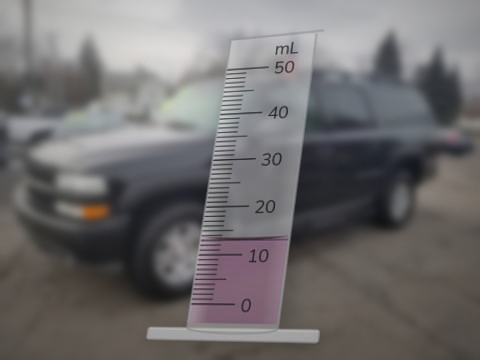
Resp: 13 mL
